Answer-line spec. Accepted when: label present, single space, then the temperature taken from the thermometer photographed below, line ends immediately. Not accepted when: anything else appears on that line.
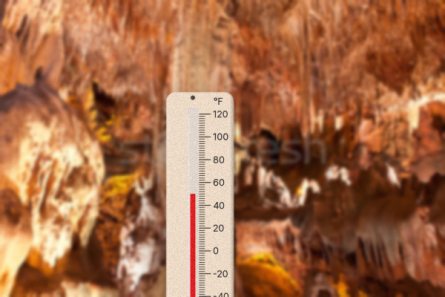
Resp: 50 °F
